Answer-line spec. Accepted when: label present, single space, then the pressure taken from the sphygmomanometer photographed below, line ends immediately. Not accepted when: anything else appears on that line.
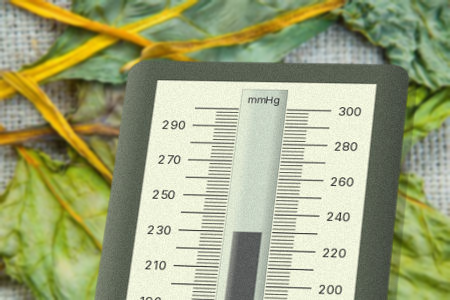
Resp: 230 mmHg
